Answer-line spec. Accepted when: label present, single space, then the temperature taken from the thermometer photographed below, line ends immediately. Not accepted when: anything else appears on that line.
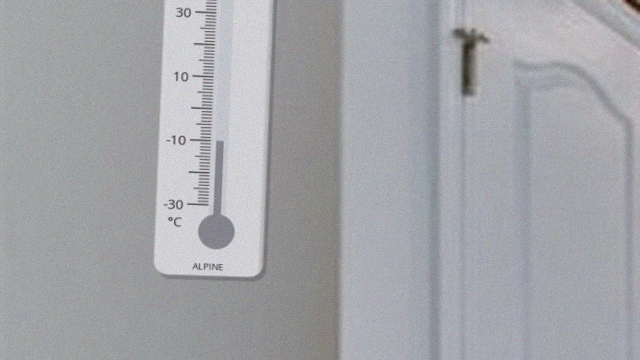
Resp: -10 °C
